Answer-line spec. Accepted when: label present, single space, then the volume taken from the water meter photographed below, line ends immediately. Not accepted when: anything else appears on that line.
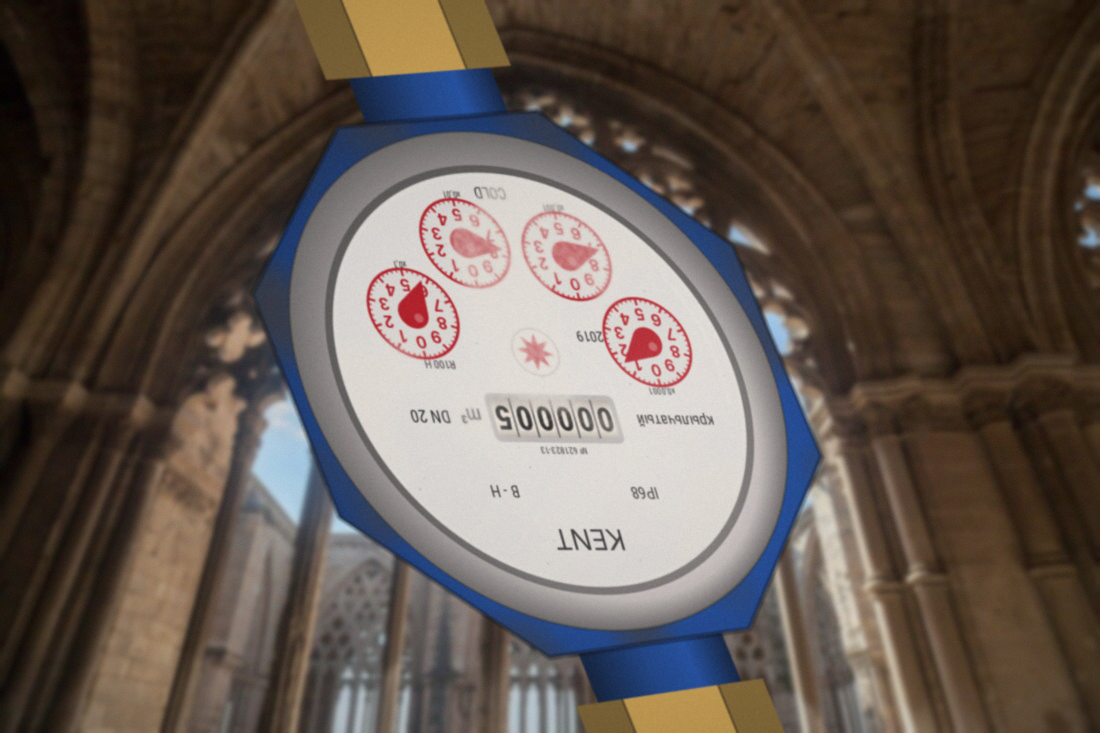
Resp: 5.5771 m³
